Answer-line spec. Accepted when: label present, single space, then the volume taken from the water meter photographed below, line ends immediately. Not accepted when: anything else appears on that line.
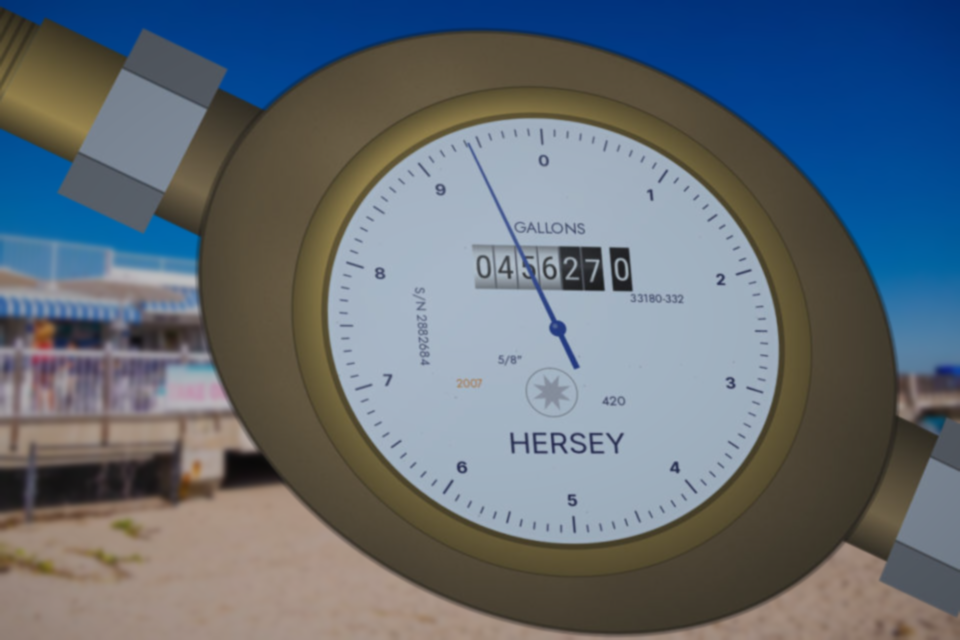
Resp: 456269.4 gal
